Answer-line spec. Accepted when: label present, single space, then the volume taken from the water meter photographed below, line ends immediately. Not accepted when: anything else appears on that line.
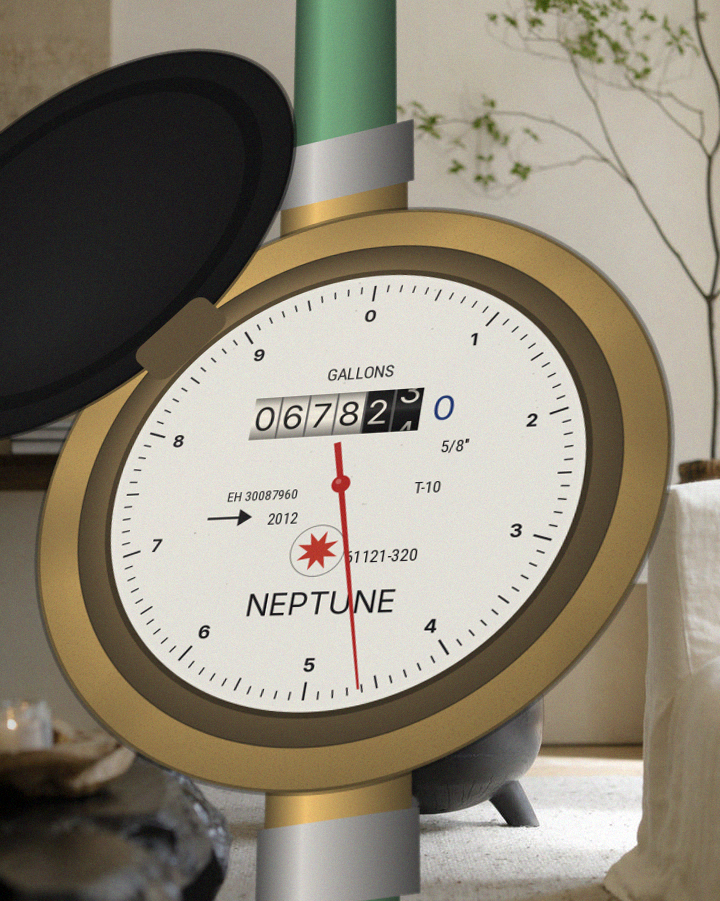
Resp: 678234.6 gal
